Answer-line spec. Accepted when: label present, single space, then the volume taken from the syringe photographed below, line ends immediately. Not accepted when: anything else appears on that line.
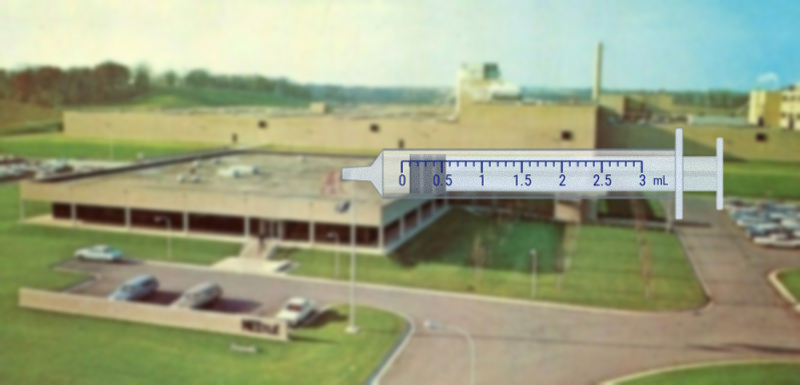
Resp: 0.1 mL
